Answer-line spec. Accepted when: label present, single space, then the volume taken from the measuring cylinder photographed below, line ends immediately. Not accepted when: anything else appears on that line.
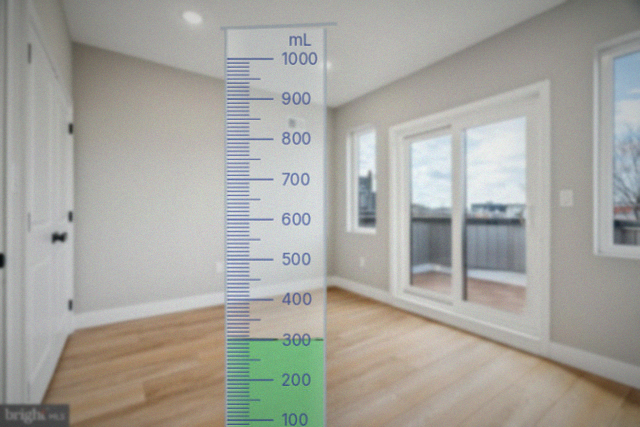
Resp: 300 mL
